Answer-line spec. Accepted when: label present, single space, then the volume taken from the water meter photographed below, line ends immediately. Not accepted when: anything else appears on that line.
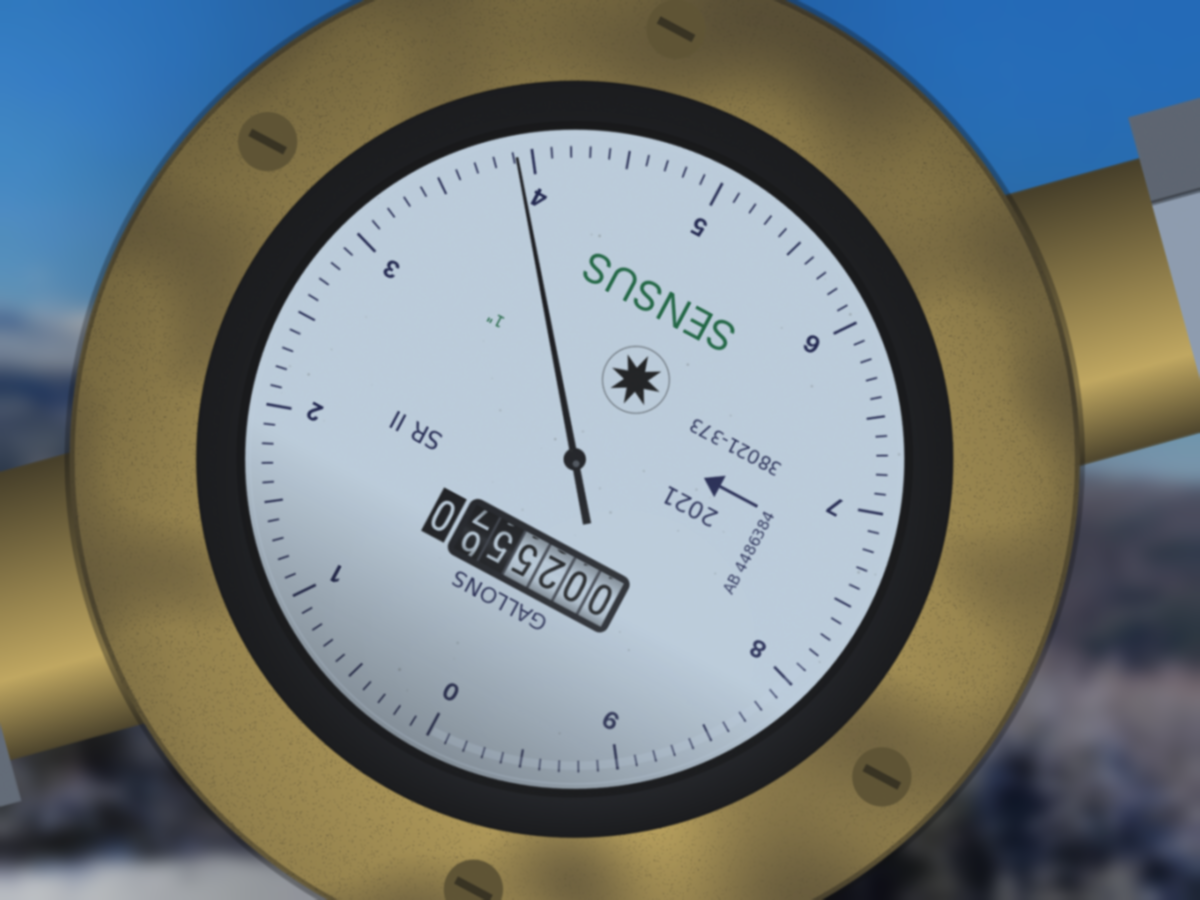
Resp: 25563.9 gal
